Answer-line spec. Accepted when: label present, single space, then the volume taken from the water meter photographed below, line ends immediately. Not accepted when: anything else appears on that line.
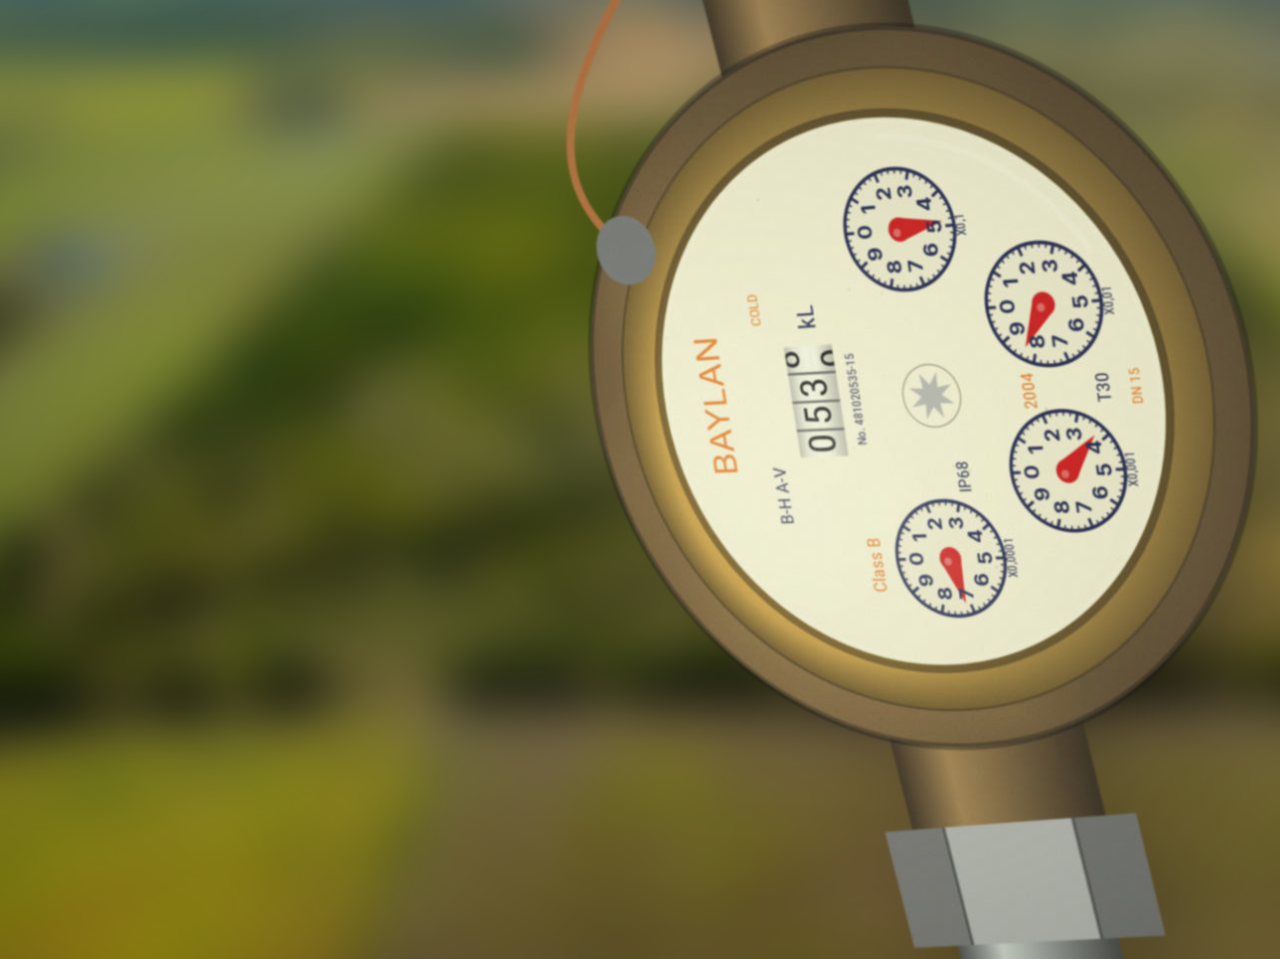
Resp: 538.4837 kL
